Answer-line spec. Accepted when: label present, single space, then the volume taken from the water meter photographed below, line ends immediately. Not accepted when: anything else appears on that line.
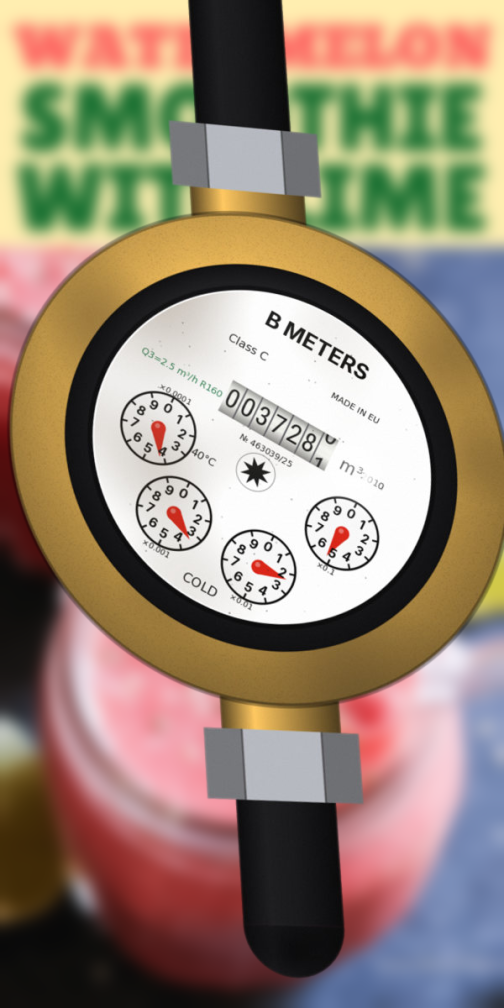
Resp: 37280.5234 m³
